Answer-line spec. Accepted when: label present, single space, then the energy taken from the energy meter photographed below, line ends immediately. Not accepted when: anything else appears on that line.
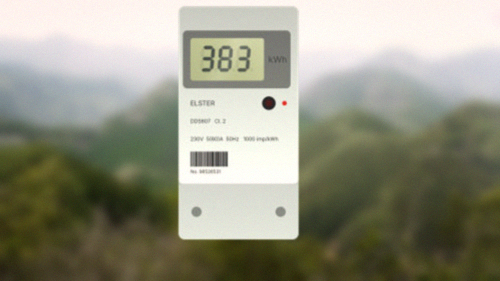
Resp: 383 kWh
